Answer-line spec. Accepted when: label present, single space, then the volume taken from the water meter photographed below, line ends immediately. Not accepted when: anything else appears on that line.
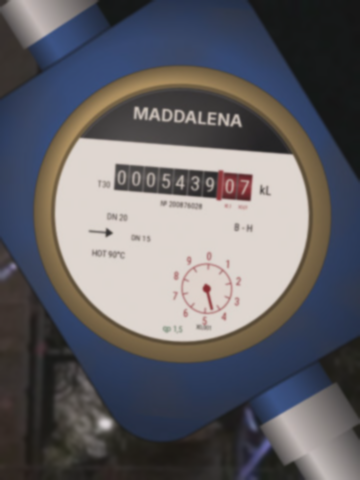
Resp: 5439.074 kL
